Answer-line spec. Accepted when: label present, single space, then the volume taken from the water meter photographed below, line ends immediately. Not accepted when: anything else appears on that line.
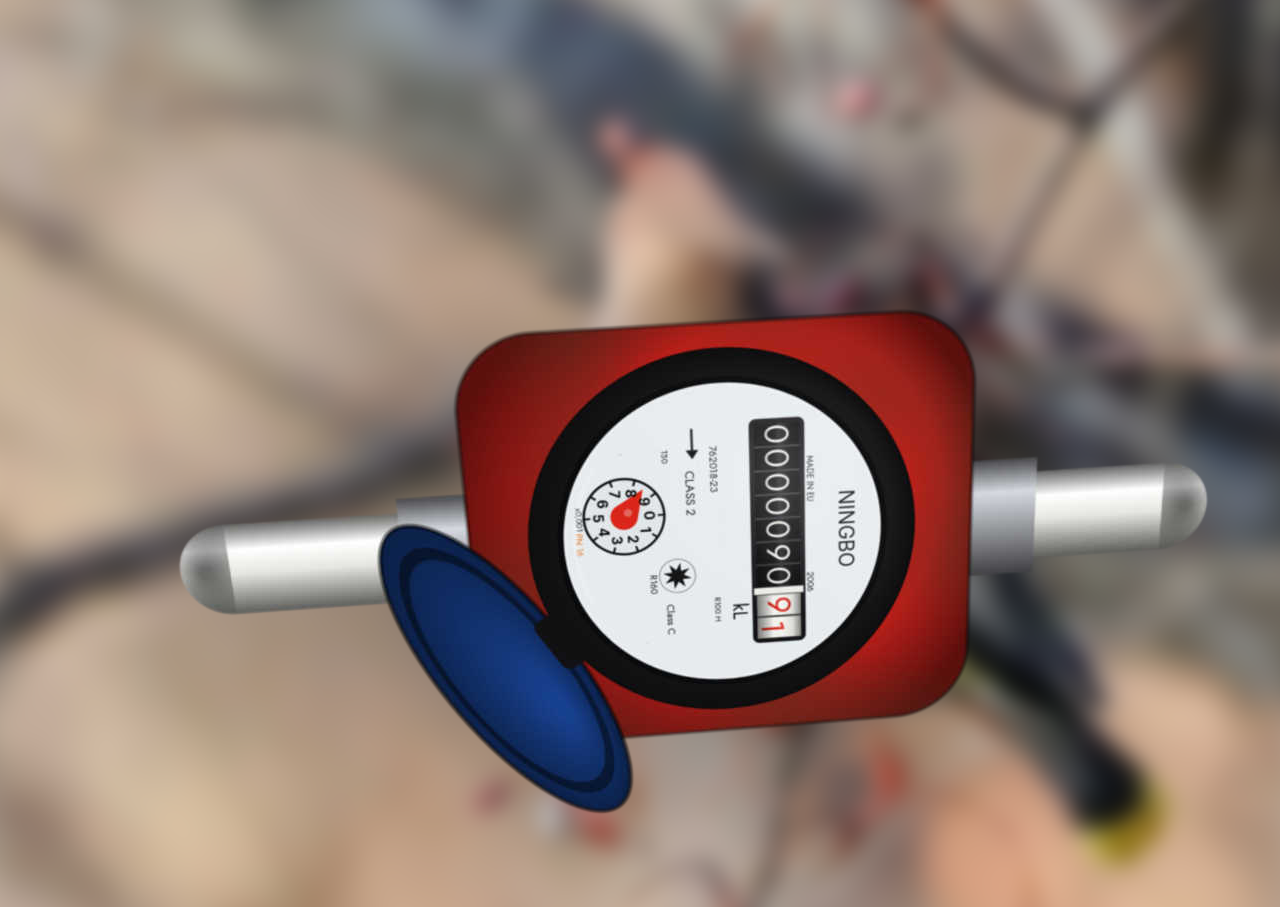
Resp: 90.908 kL
